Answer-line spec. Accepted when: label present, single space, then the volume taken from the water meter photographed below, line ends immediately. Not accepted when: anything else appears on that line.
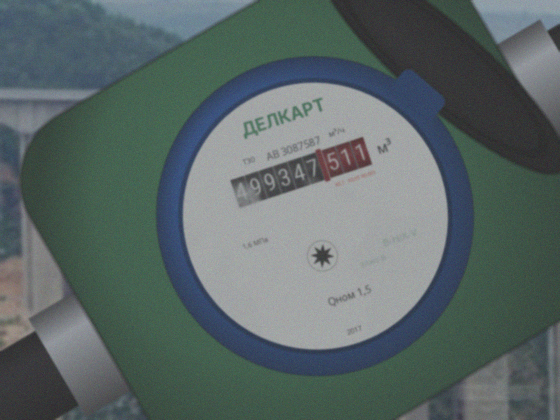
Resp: 499347.511 m³
